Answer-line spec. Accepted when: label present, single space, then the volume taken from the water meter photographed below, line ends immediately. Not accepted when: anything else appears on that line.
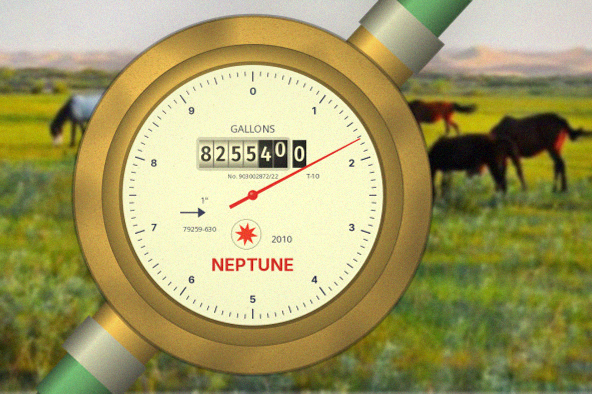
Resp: 8255401.7 gal
